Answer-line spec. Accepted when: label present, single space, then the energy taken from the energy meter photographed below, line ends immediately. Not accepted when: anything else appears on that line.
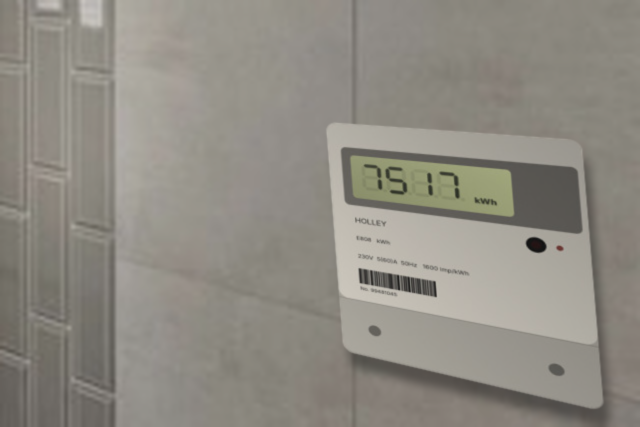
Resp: 7517 kWh
